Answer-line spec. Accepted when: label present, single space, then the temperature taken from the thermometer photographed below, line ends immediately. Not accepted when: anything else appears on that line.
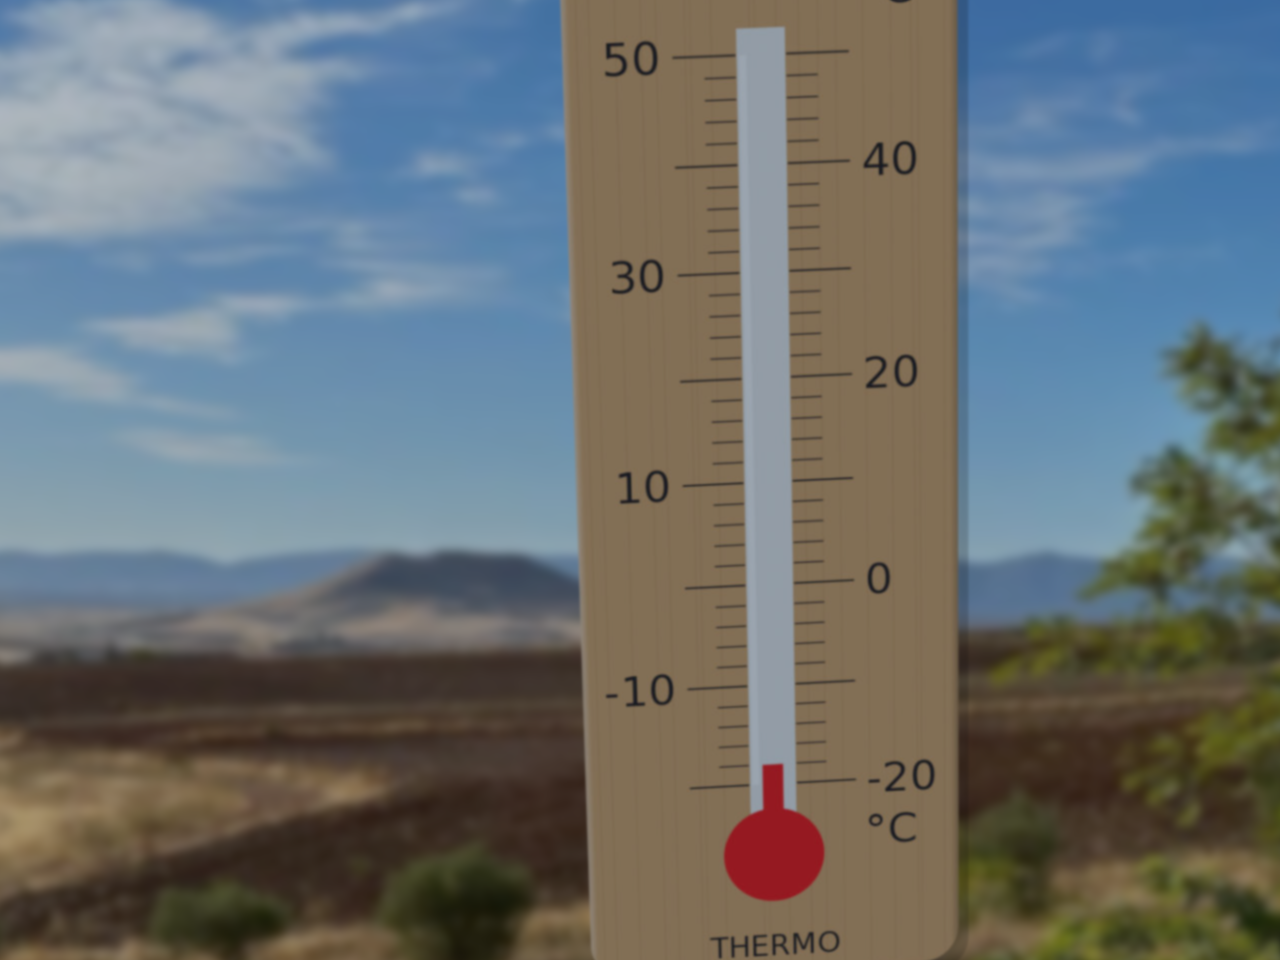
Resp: -18 °C
